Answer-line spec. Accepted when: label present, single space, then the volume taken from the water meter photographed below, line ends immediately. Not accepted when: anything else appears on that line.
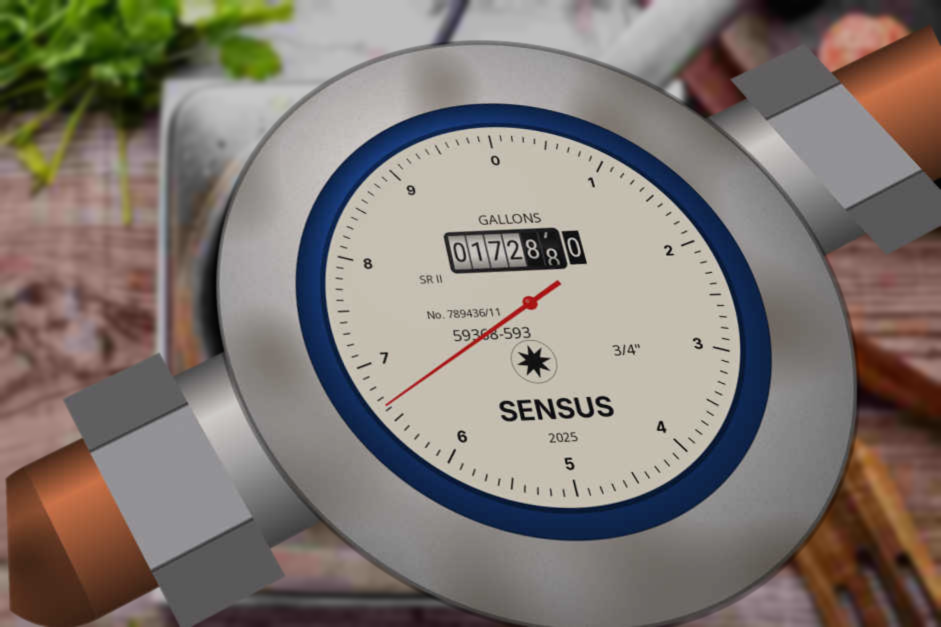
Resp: 172876.6 gal
